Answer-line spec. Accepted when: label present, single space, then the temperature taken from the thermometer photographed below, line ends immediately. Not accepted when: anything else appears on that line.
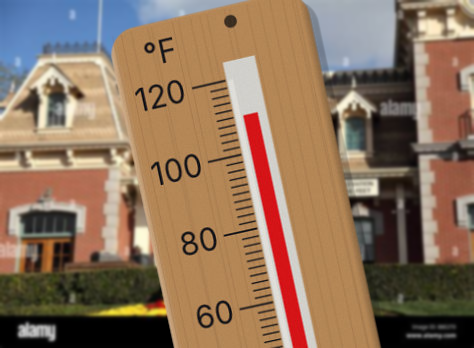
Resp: 110 °F
